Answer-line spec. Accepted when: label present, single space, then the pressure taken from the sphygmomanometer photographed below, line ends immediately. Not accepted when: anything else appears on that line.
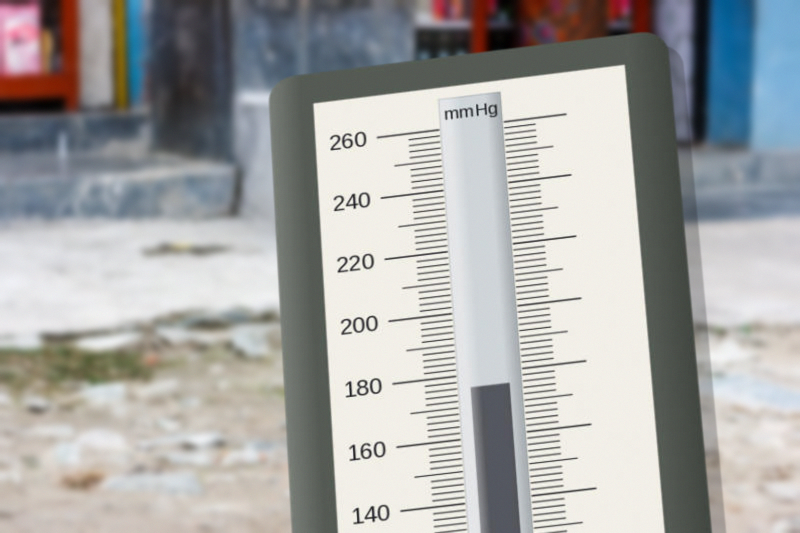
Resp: 176 mmHg
